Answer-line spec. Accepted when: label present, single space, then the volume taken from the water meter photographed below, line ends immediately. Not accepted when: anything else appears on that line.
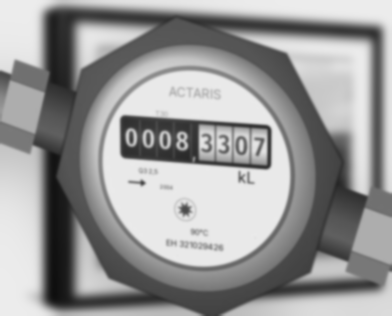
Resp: 8.3307 kL
